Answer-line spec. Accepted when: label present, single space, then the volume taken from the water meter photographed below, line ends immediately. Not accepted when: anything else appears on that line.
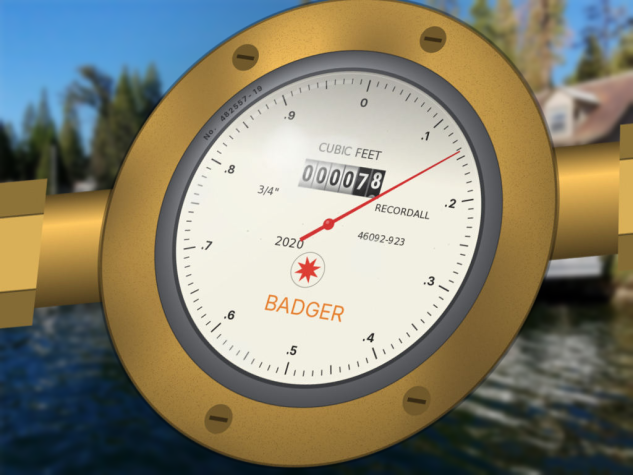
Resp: 78.14 ft³
